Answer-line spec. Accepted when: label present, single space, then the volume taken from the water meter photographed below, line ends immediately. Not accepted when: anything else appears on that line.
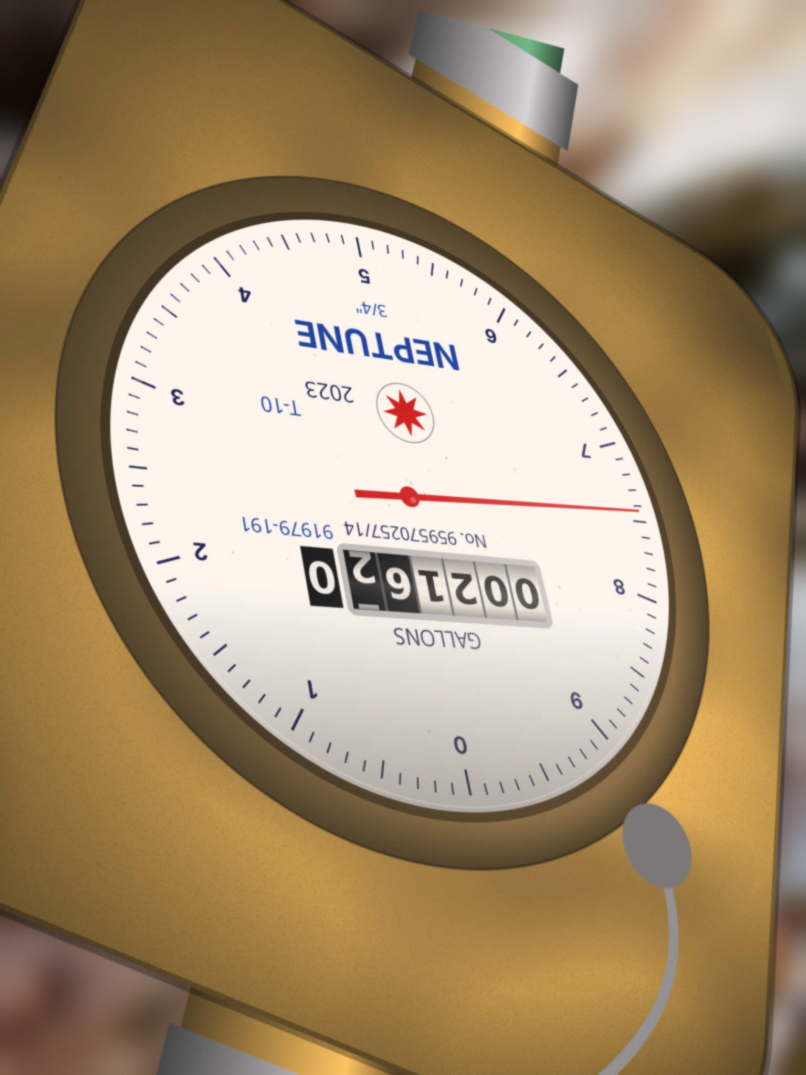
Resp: 21617.4 gal
